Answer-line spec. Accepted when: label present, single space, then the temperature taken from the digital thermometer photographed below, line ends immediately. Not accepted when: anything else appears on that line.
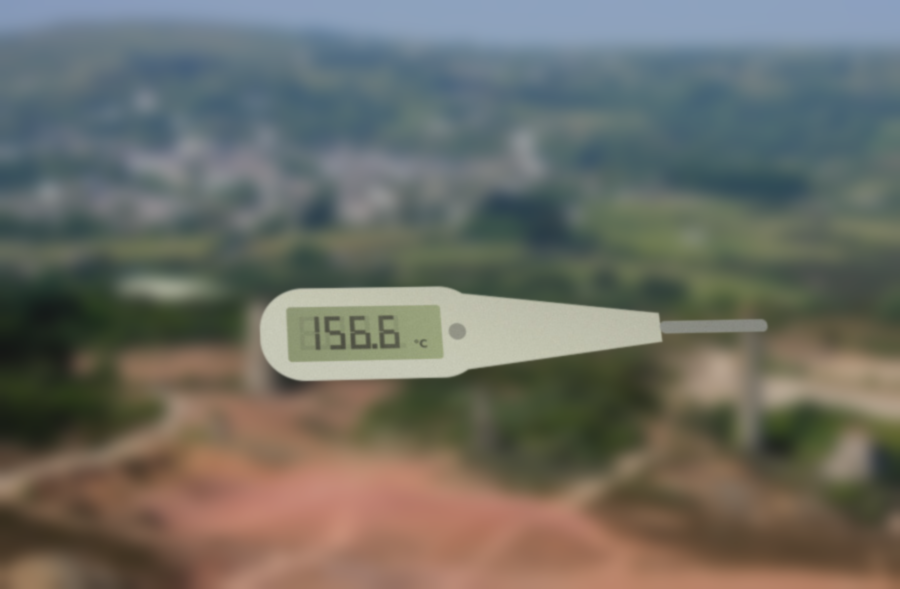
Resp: 156.6 °C
